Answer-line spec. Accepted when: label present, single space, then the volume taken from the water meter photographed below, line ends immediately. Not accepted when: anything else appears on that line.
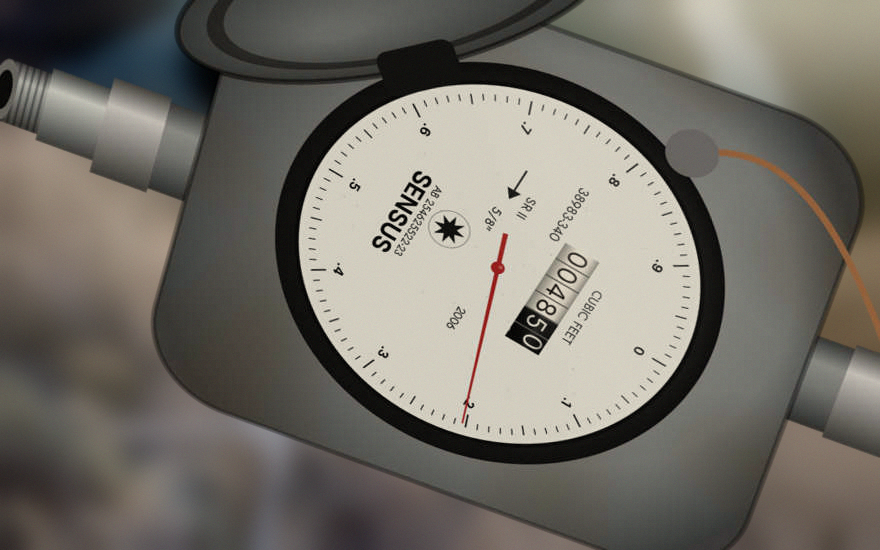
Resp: 4850.20 ft³
